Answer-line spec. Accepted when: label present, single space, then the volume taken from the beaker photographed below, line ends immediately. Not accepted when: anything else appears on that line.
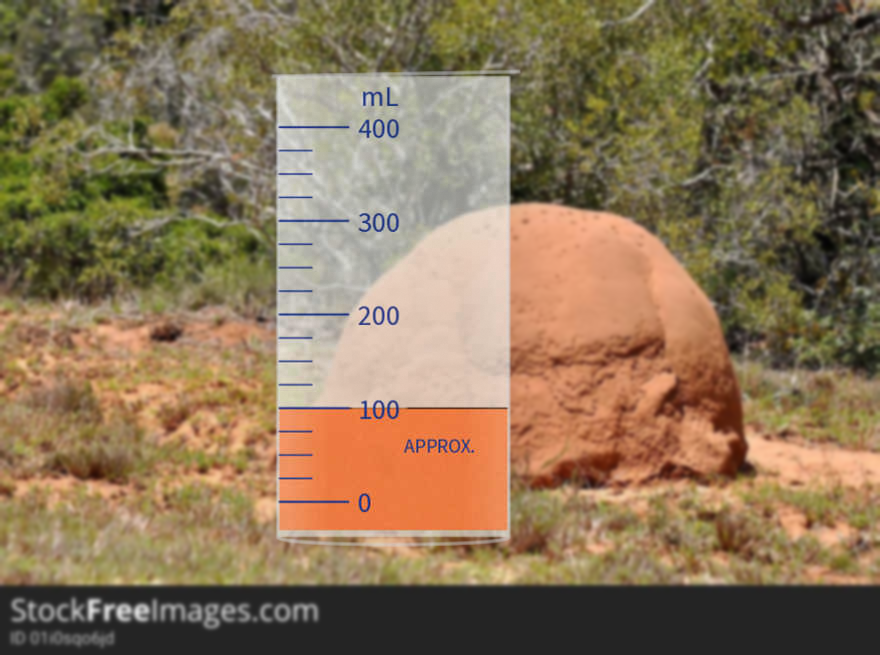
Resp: 100 mL
